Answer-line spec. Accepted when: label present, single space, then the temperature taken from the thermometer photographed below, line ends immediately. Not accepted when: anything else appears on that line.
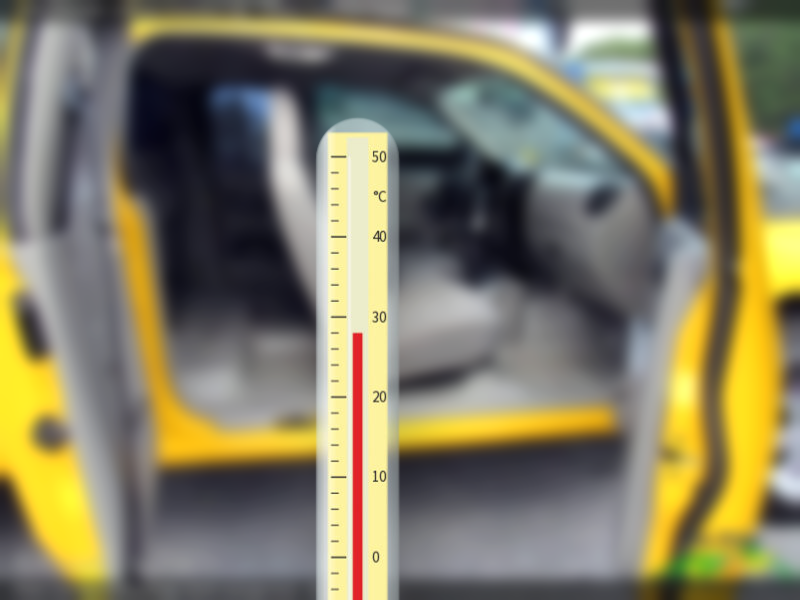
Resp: 28 °C
